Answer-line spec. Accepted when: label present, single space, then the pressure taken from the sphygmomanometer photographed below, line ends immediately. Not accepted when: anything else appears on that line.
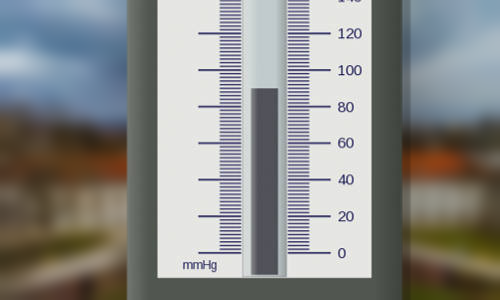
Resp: 90 mmHg
